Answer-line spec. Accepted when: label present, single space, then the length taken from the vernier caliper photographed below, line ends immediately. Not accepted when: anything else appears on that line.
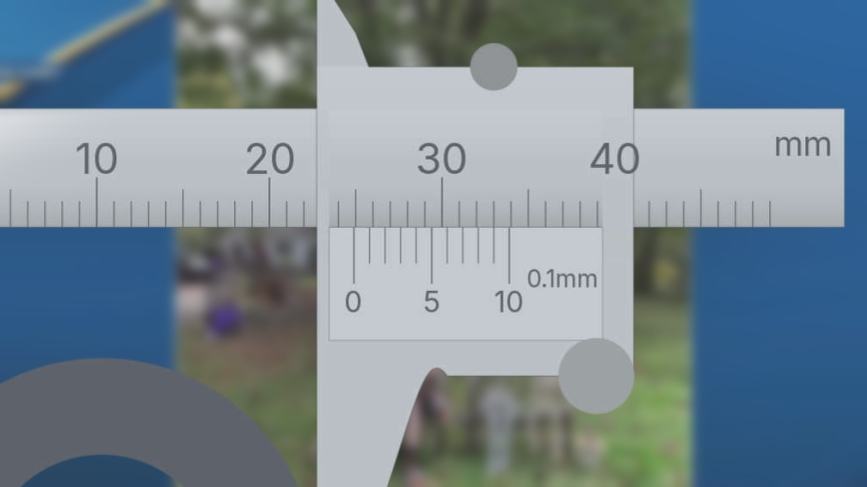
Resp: 24.9 mm
